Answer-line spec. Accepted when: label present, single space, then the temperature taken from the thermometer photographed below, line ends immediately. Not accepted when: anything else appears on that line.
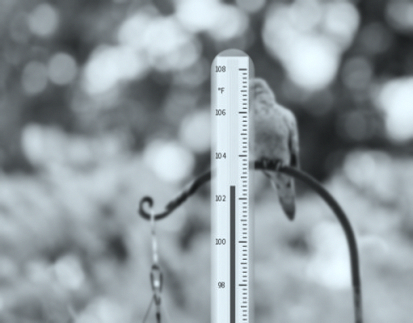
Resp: 102.6 °F
